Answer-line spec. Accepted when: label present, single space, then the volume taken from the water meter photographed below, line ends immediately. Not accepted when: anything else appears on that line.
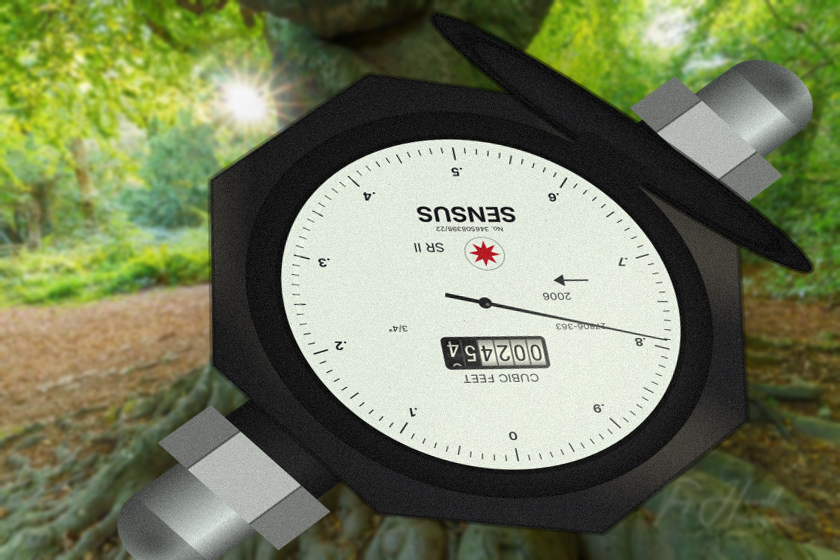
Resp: 2453.79 ft³
